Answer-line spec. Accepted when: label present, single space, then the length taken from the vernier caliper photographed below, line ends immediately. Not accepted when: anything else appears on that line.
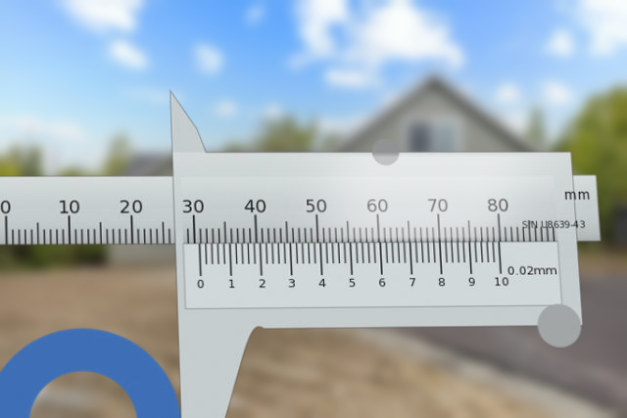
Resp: 30.8 mm
